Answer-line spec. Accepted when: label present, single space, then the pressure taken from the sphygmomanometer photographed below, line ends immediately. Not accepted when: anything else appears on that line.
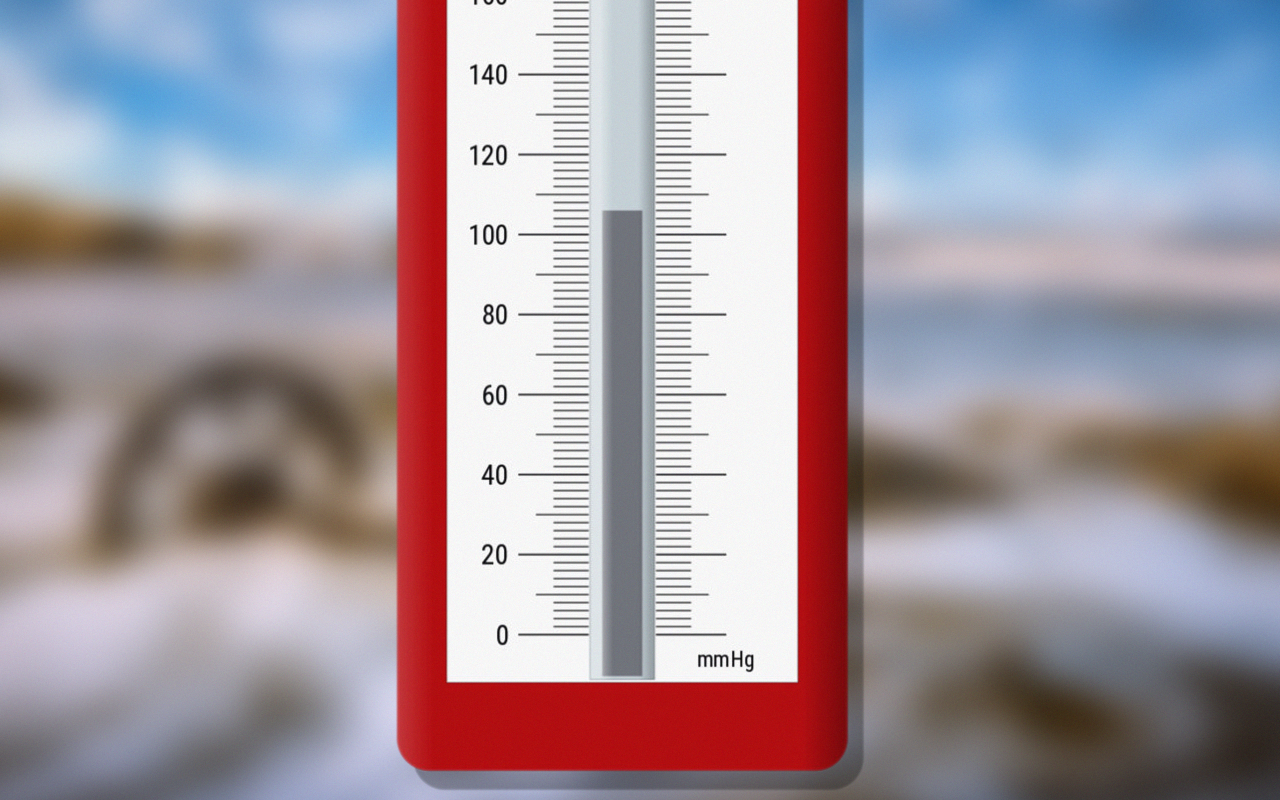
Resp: 106 mmHg
